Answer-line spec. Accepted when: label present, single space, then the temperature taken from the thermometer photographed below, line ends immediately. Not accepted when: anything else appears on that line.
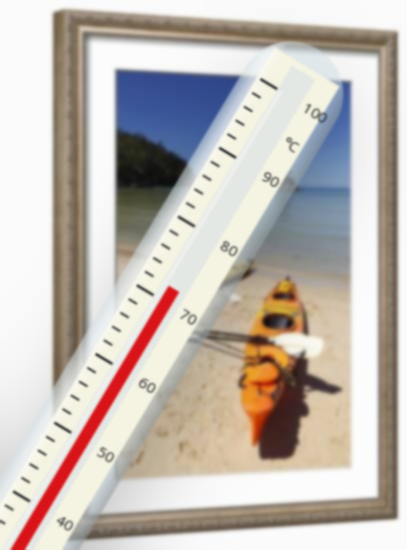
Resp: 72 °C
